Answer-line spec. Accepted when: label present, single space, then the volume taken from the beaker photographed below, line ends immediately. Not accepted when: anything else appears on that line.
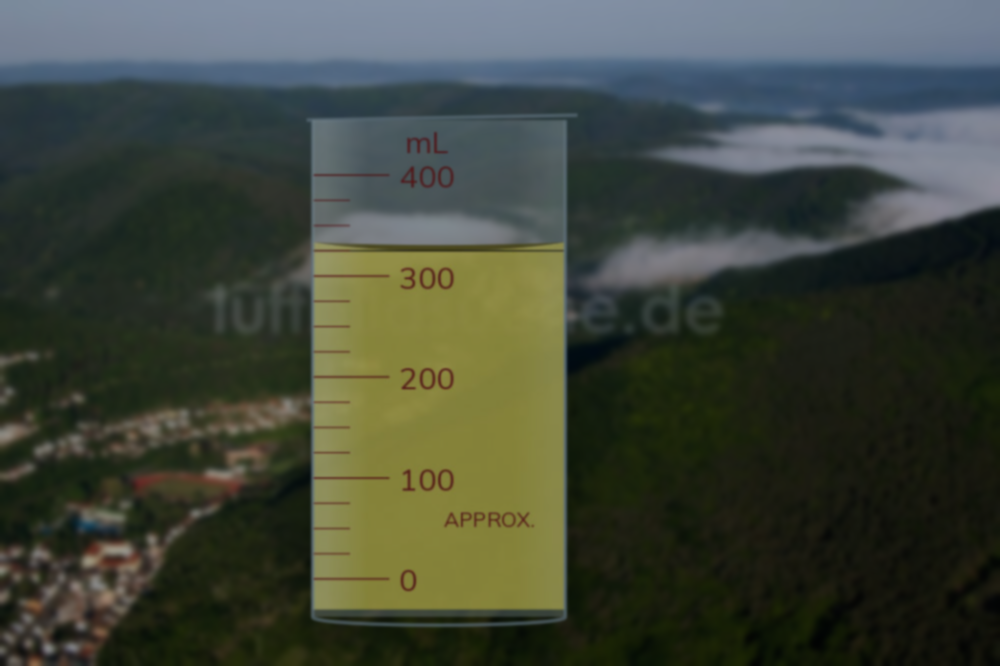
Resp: 325 mL
